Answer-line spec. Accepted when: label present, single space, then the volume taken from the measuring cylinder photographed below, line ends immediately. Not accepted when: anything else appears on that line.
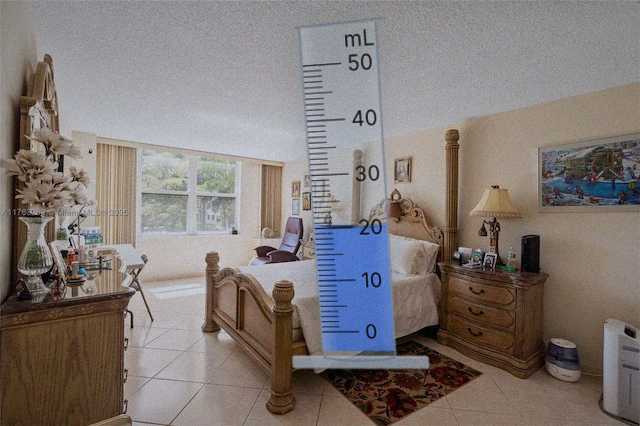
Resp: 20 mL
